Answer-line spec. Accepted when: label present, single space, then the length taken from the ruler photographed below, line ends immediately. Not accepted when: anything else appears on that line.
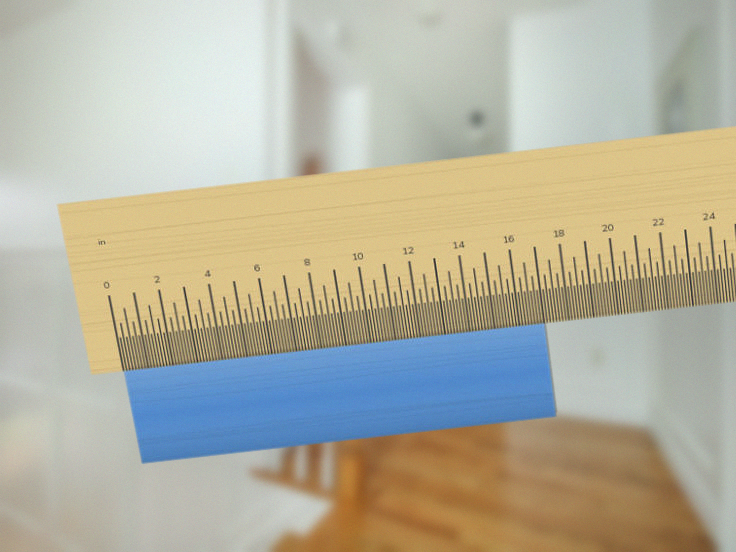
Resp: 17 in
